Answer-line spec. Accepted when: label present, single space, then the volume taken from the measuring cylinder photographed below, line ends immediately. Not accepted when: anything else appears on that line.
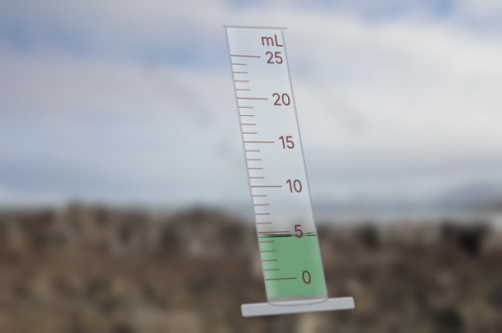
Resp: 4.5 mL
